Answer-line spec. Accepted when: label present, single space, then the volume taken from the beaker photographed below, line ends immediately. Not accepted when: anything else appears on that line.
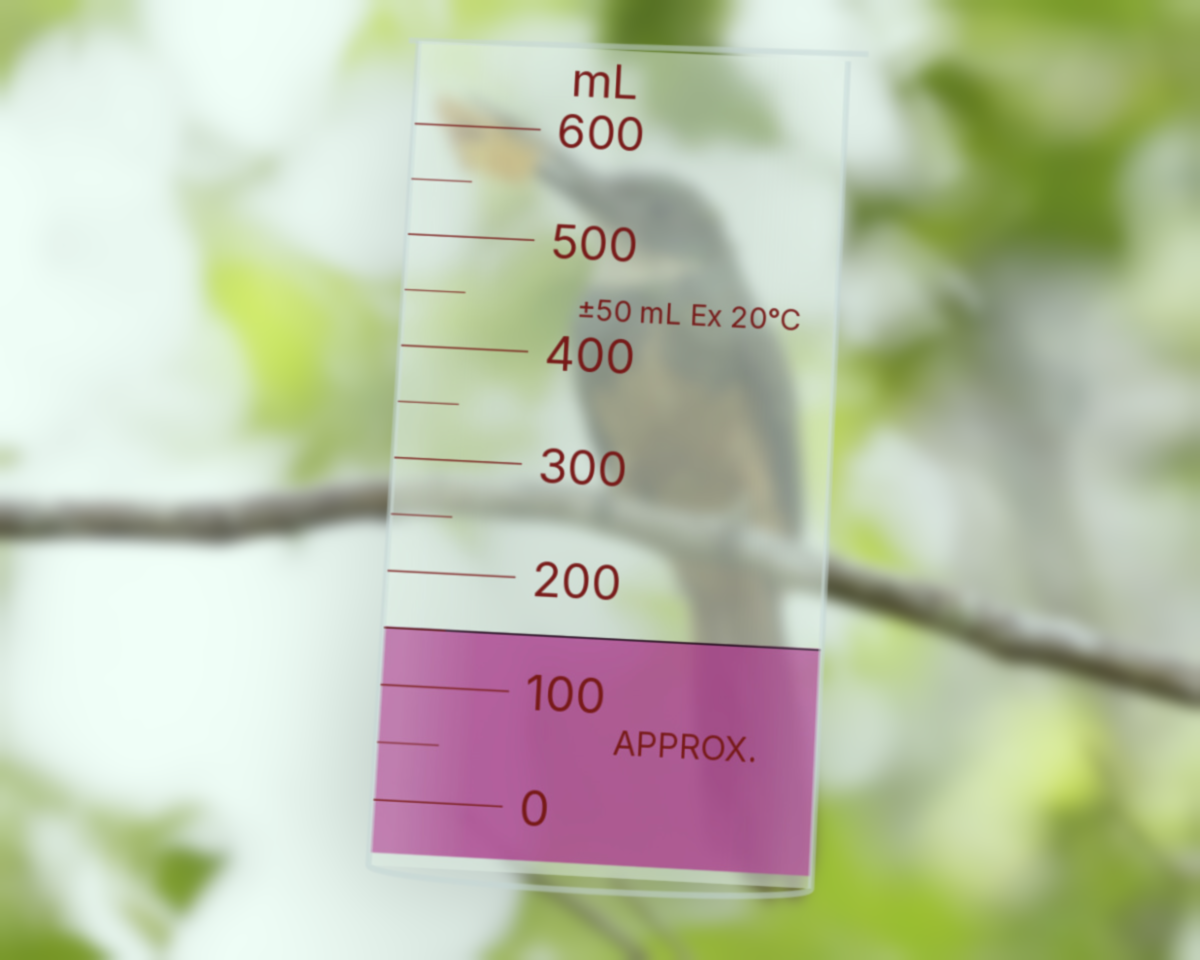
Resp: 150 mL
